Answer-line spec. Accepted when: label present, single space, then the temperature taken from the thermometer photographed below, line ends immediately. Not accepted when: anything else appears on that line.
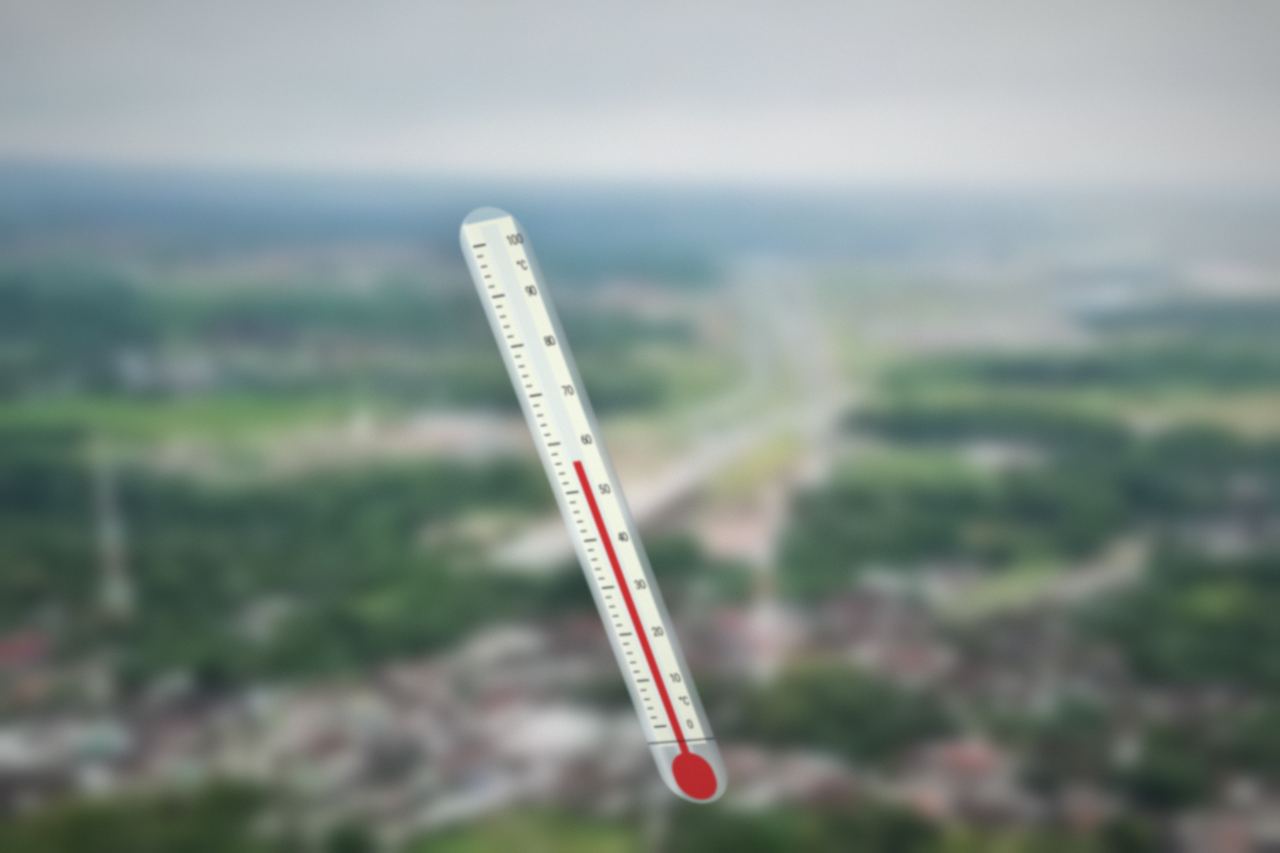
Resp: 56 °C
